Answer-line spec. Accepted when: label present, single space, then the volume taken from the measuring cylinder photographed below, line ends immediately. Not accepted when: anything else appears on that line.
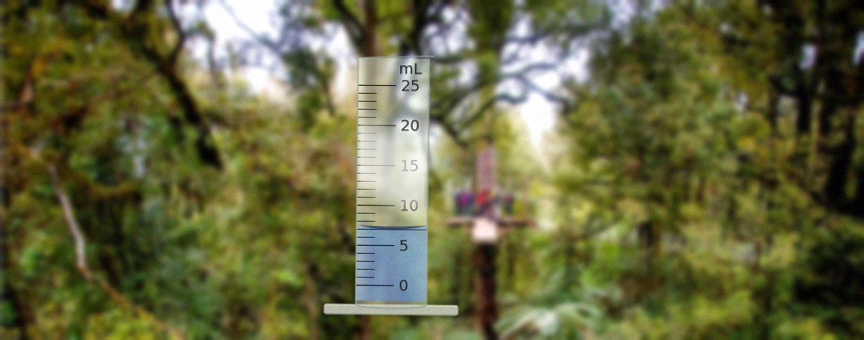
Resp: 7 mL
